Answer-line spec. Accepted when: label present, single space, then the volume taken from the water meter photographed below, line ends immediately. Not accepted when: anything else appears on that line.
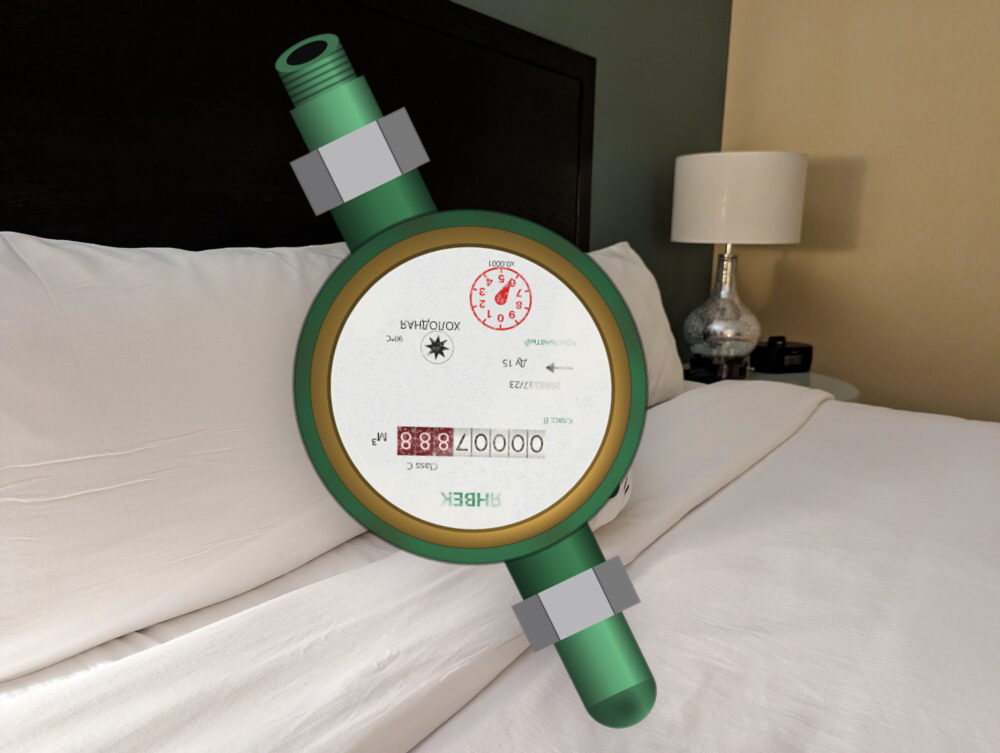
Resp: 7.8885 m³
